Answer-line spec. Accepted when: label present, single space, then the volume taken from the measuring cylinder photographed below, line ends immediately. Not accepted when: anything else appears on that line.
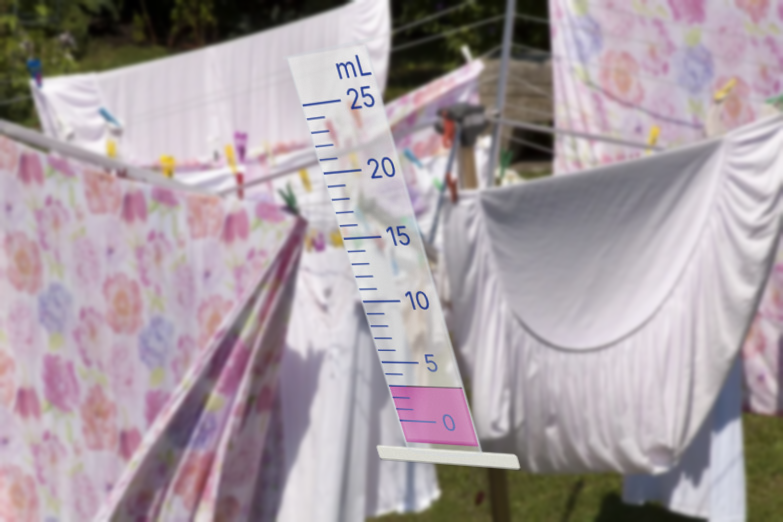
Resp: 3 mL
